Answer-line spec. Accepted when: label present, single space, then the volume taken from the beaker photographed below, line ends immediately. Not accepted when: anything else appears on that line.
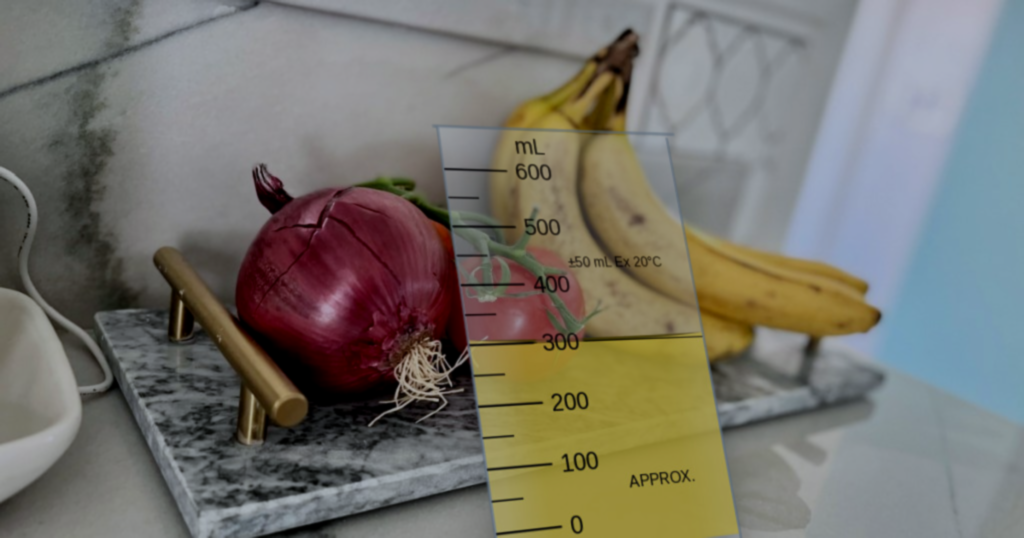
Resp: 300 mL
